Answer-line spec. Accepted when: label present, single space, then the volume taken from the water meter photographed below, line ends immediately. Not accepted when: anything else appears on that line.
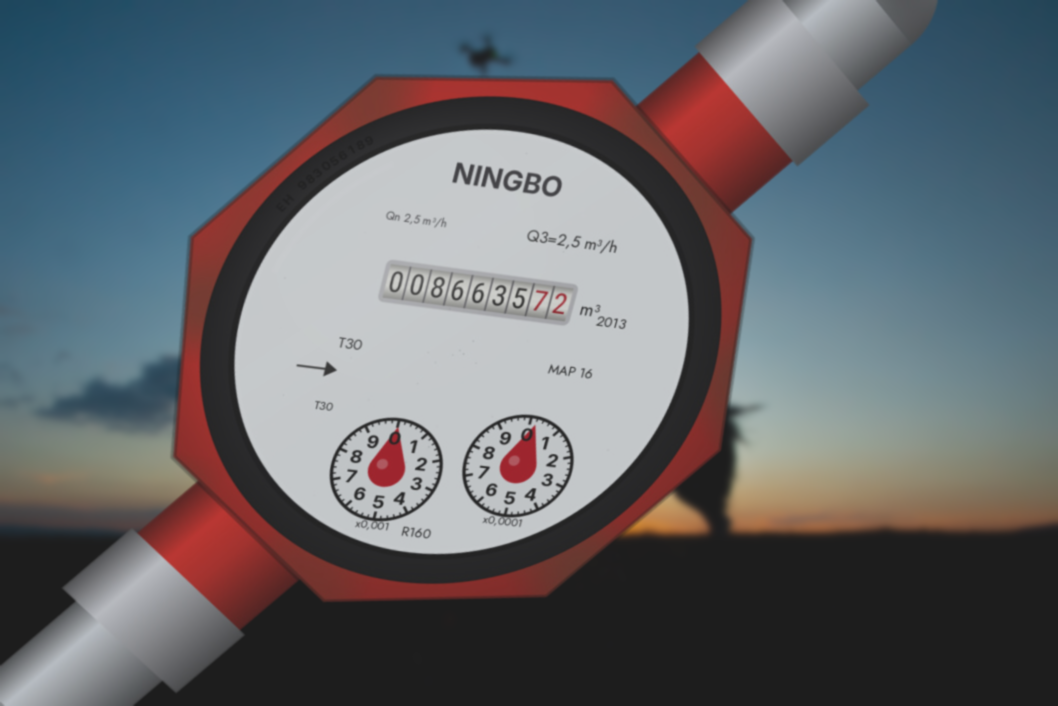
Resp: 86635.7200 m³
